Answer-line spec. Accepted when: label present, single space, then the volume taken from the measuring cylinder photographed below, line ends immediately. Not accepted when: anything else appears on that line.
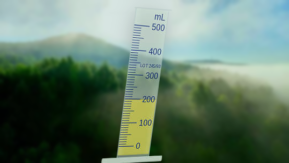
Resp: 200 mL
